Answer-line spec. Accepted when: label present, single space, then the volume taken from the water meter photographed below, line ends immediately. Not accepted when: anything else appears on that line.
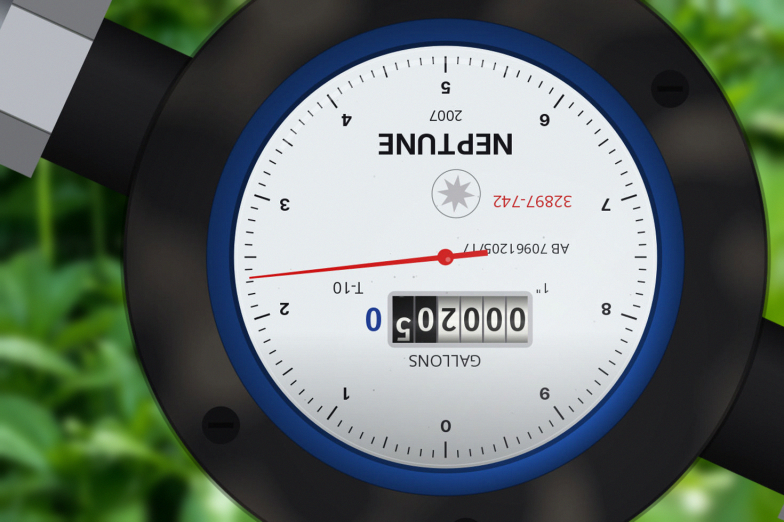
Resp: 2052.3 gal
